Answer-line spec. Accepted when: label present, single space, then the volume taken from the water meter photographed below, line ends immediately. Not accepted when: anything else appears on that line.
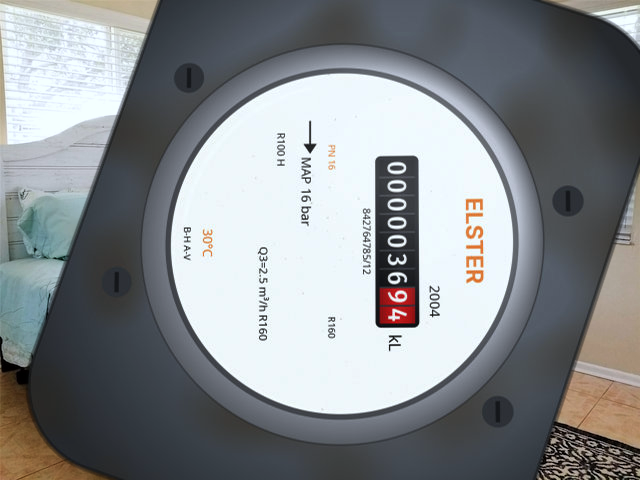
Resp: 36.94 kL
